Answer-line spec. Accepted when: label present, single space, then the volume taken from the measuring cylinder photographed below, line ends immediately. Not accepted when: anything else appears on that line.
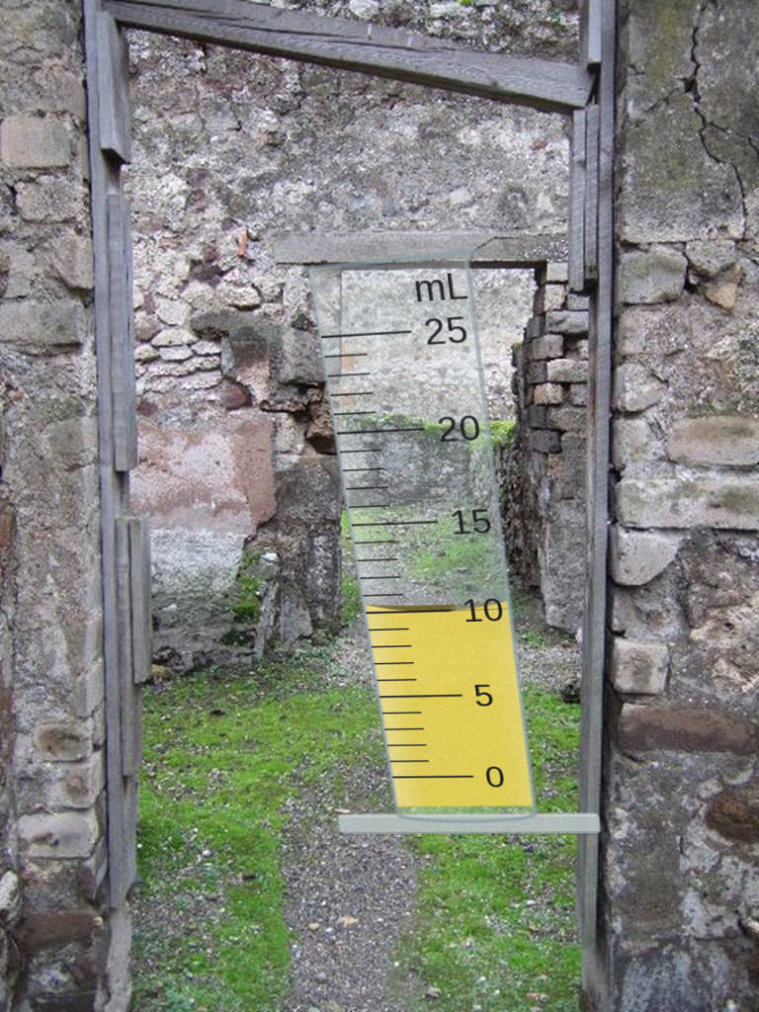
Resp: 10 mL
